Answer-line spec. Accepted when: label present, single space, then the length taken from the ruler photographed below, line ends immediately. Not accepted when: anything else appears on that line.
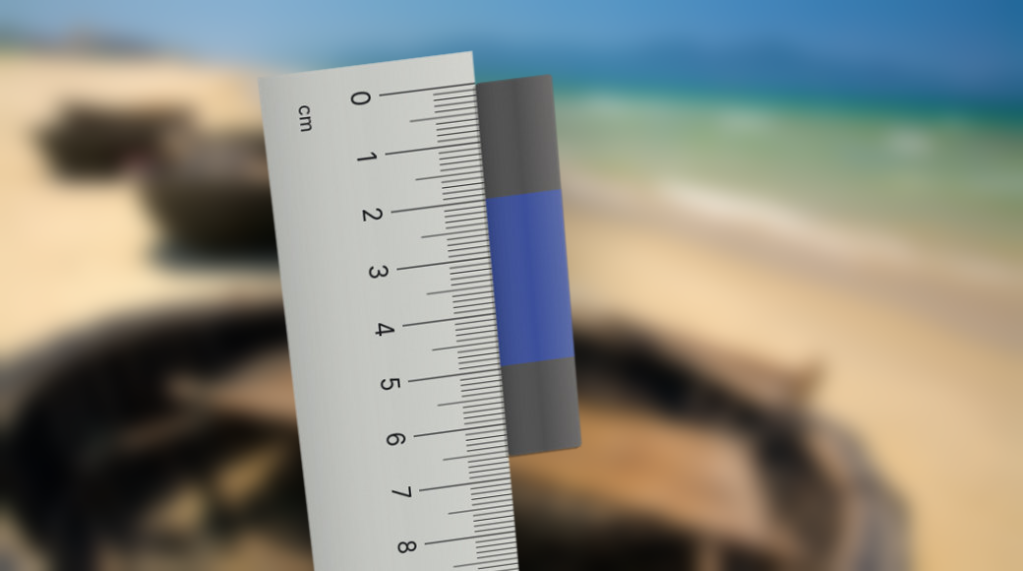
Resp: 6.6 cm
